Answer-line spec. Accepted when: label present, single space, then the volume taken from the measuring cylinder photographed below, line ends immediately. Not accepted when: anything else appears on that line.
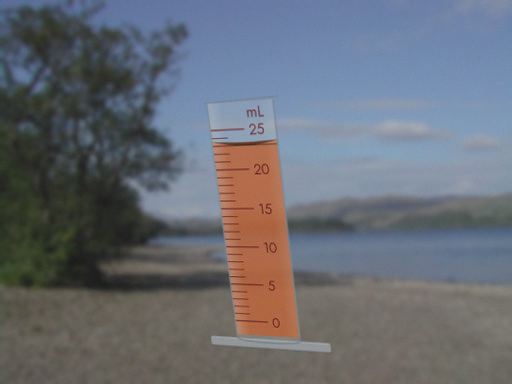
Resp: 23 mL
